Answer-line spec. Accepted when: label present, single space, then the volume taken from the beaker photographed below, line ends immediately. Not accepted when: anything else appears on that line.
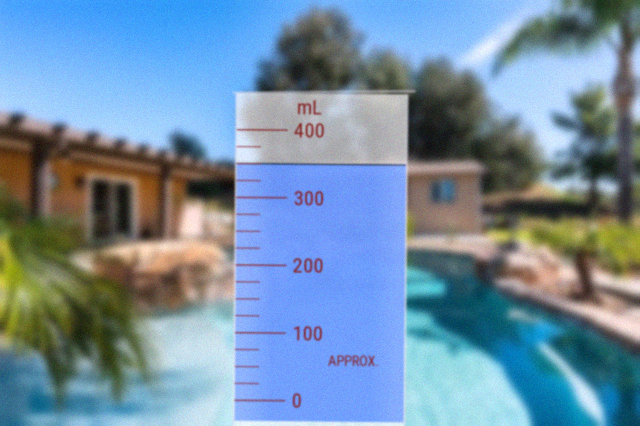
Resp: 350 mL
